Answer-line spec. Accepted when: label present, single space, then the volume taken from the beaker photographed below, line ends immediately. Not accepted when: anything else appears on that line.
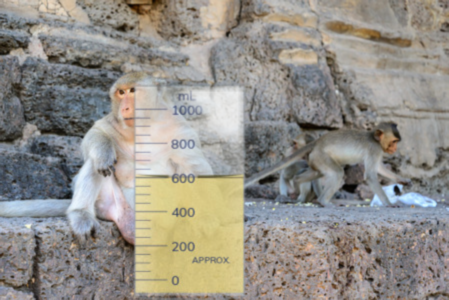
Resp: 600 mL
